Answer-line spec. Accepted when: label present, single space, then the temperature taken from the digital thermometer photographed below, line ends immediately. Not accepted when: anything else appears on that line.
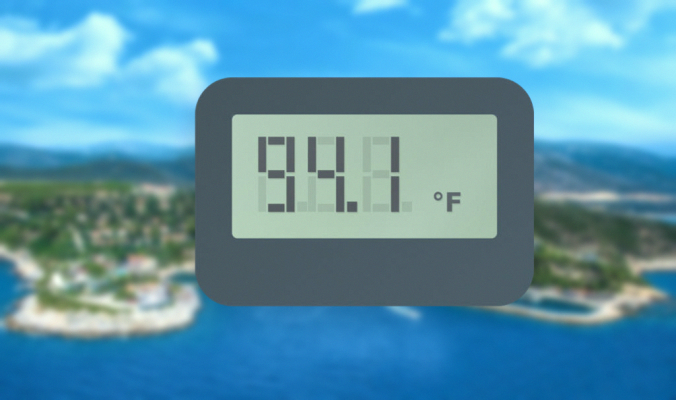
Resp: 94.1 °F
